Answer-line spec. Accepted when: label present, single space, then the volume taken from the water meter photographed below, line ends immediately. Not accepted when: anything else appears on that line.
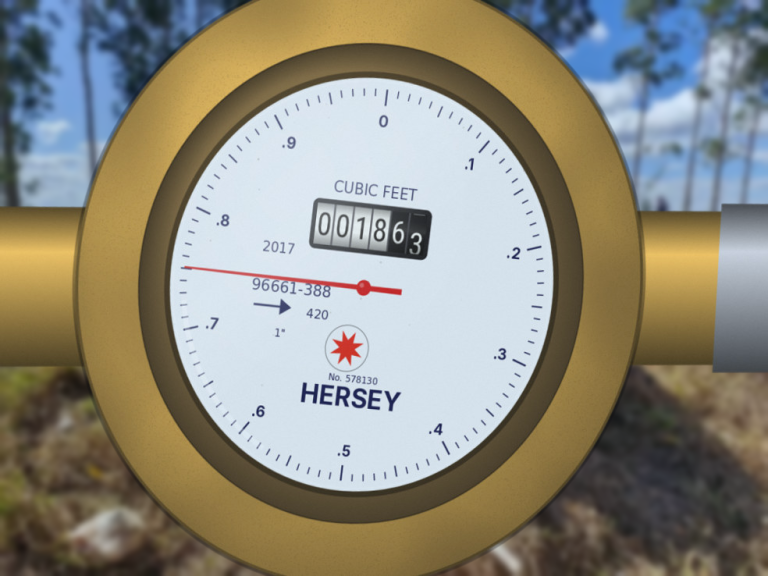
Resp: 1862.75 ft³
